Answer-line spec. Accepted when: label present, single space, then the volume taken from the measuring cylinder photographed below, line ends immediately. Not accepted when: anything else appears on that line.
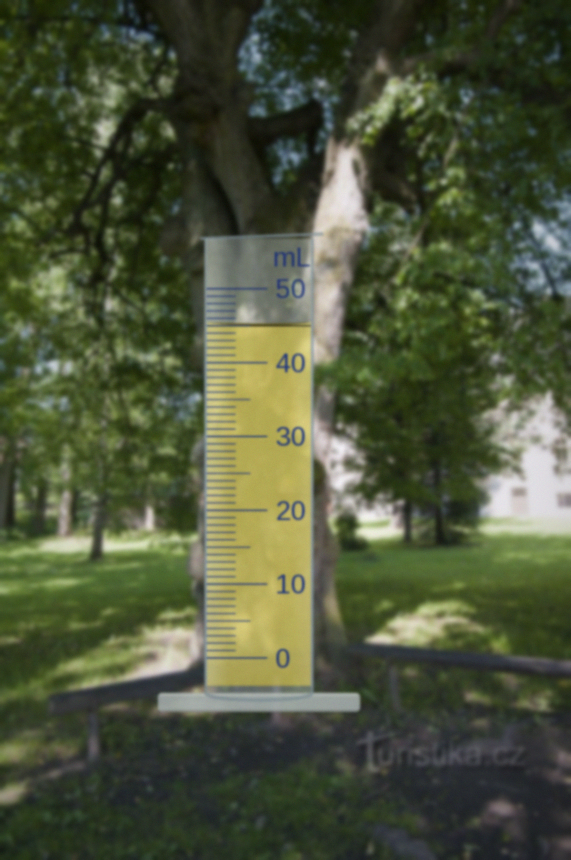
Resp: 45 mL
